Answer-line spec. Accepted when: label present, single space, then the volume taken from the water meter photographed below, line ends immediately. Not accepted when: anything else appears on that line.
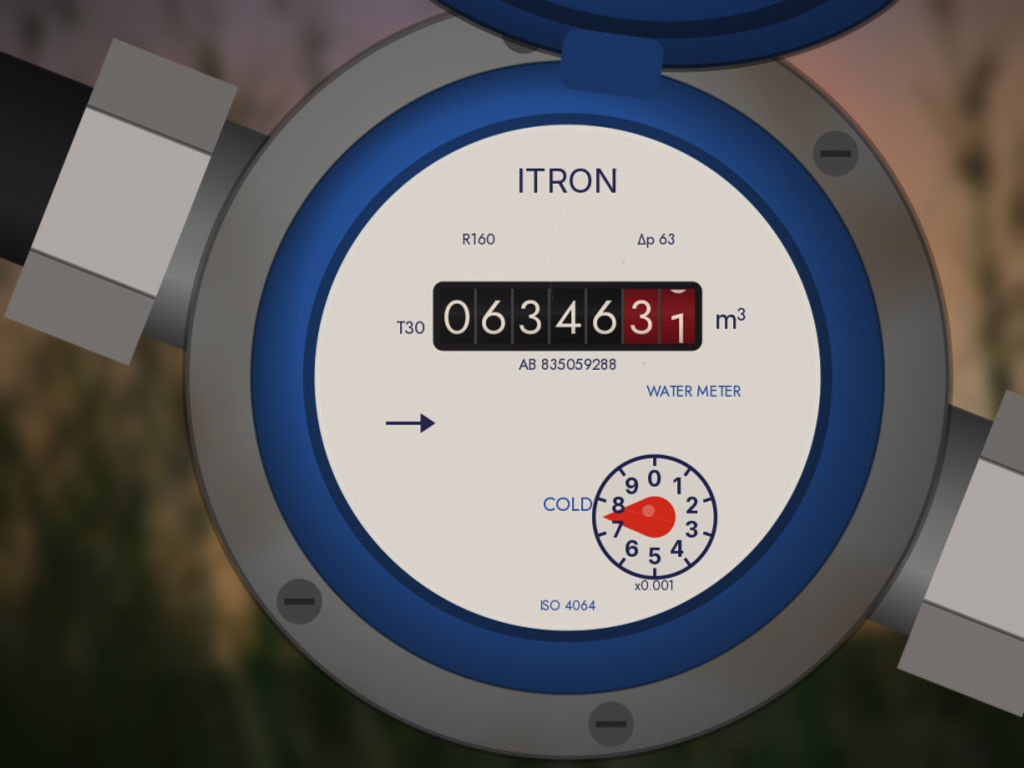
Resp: 6346.307 m³
